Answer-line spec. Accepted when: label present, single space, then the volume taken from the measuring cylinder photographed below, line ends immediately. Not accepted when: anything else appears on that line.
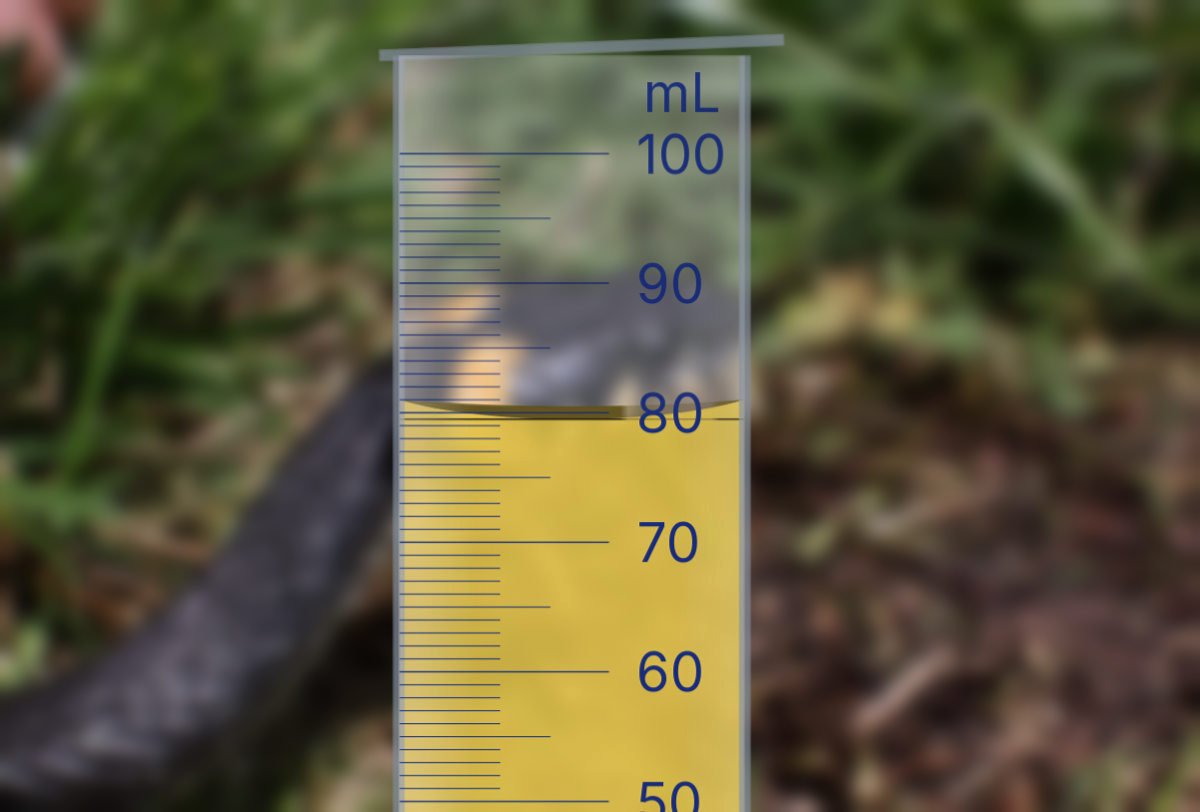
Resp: 79.5 mL
